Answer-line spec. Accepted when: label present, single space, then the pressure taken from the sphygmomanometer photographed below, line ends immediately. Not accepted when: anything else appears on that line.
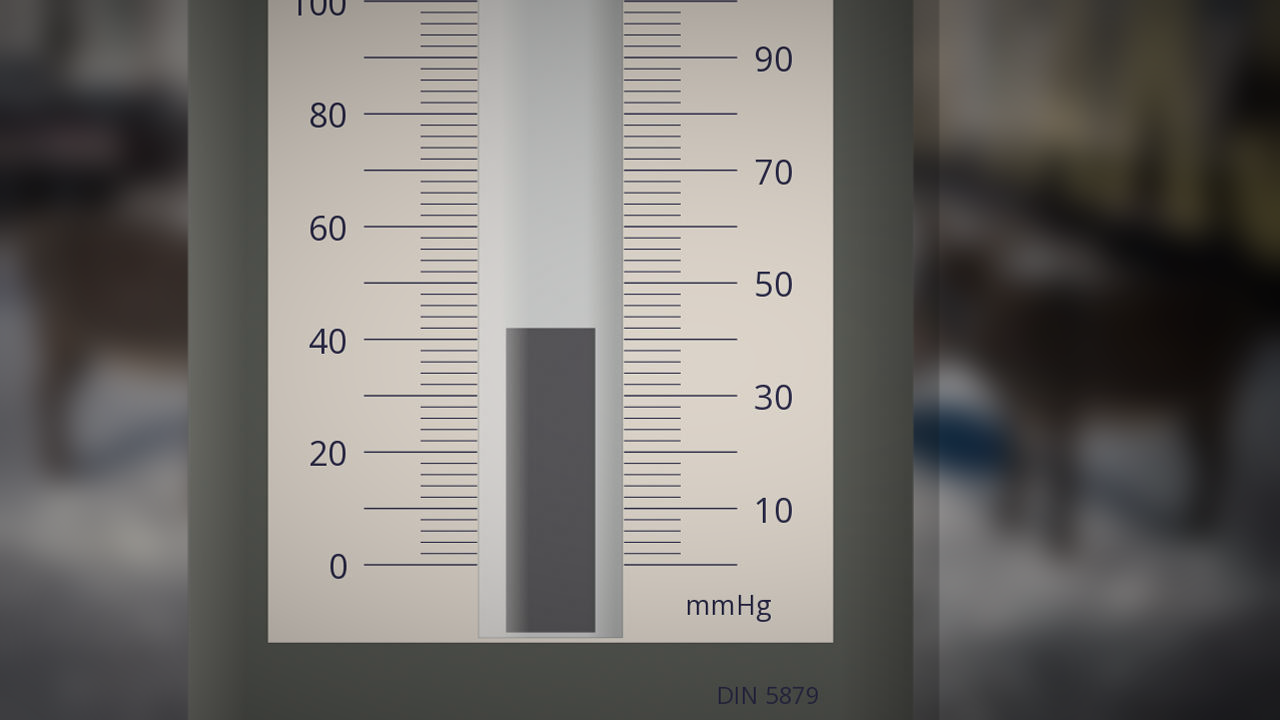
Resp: 42 mmHg
